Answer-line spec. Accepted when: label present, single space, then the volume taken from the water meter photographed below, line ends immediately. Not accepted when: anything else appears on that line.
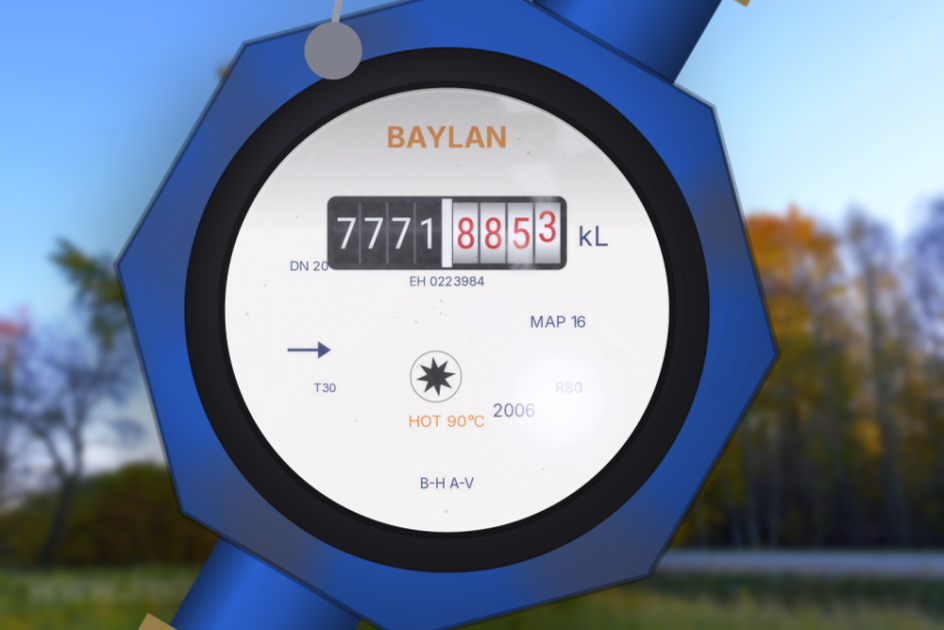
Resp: 7771.8853 kL
